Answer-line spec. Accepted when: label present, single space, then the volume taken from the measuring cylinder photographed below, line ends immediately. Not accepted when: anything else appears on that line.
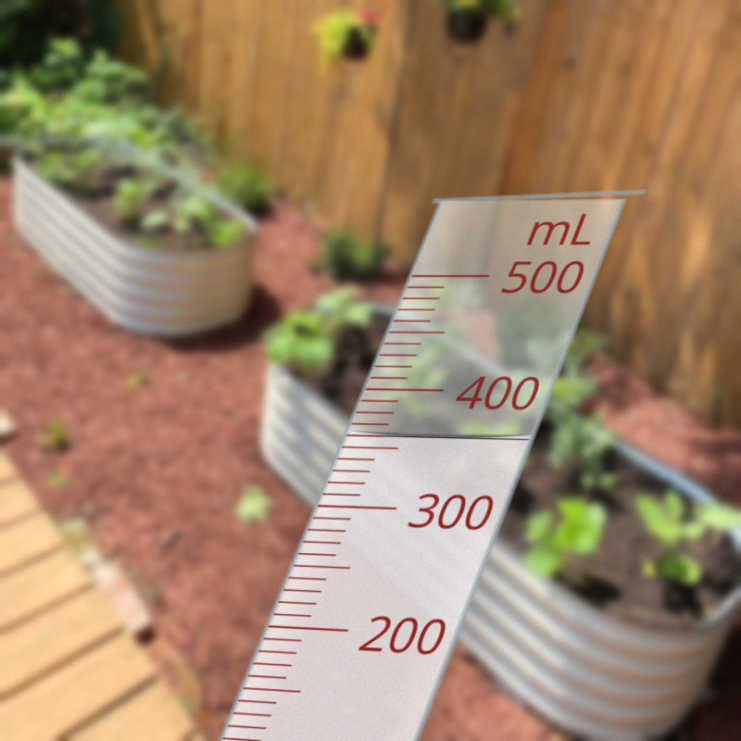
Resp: 360 mL
